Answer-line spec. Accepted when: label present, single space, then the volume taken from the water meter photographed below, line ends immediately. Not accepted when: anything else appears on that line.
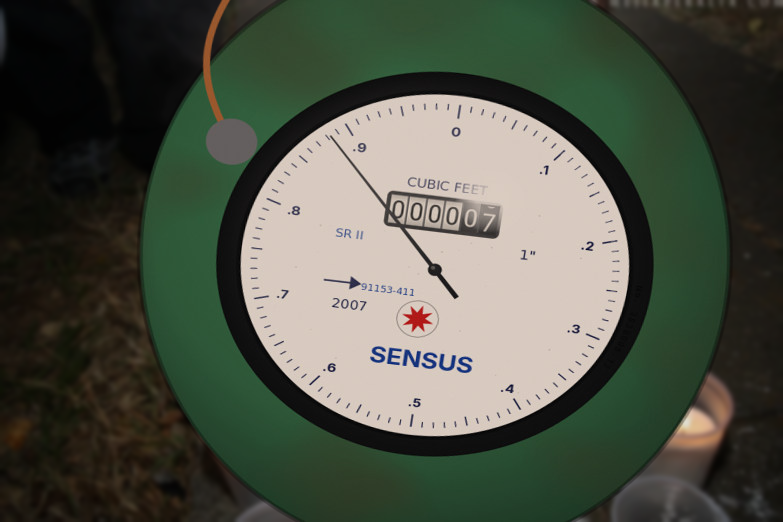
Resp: 6.88 ft³
